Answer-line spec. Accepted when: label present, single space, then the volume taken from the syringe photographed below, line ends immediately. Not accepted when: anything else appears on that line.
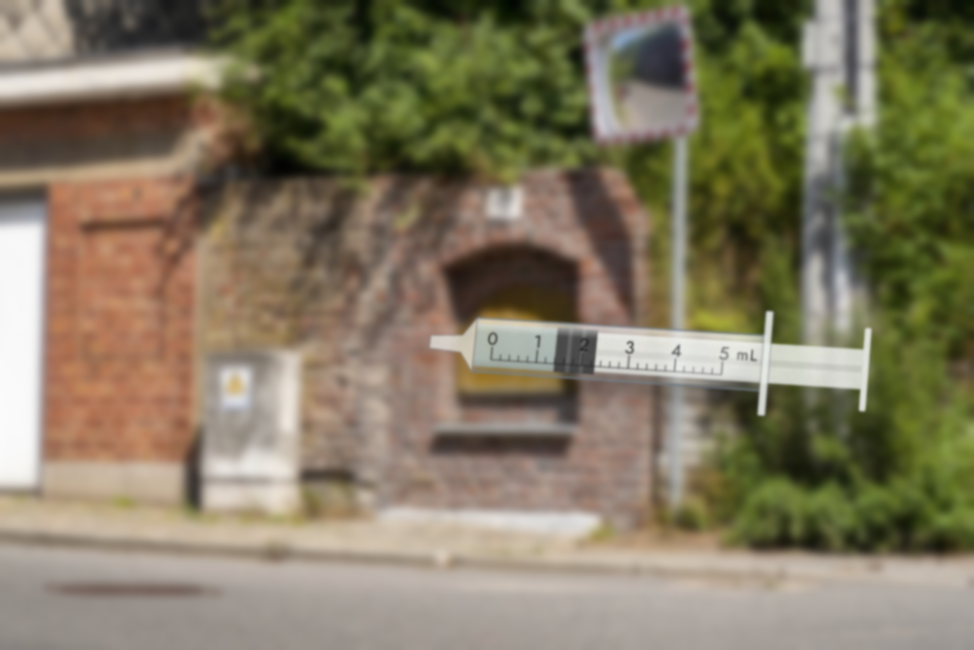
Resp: 1.4 mL
